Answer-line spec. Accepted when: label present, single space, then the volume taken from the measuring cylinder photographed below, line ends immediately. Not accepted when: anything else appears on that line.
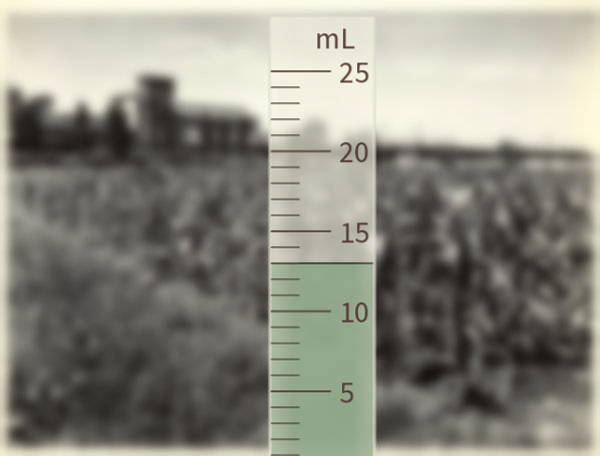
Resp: 13 mL
